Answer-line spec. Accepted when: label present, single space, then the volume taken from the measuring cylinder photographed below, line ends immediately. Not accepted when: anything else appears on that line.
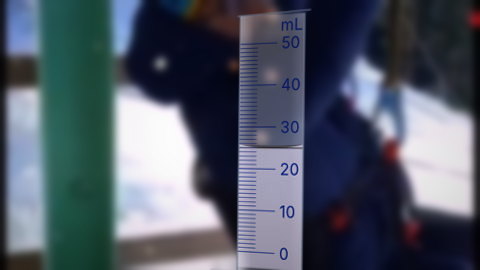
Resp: 25 mL
